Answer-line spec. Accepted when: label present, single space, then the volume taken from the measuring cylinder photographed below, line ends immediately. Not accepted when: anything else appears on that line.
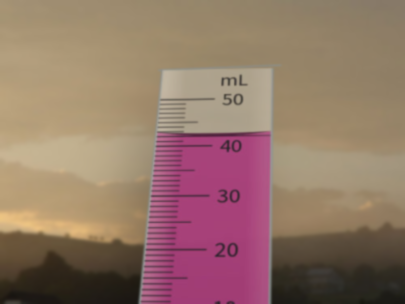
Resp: 42 mL
